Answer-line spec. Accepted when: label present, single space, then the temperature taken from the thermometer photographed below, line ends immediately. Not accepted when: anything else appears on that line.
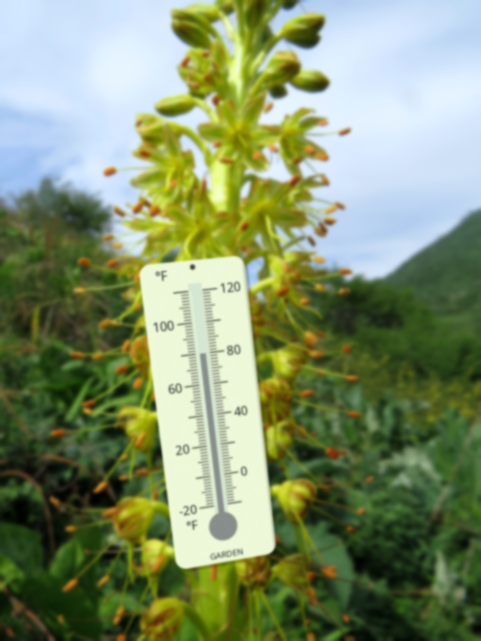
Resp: 80 °F
